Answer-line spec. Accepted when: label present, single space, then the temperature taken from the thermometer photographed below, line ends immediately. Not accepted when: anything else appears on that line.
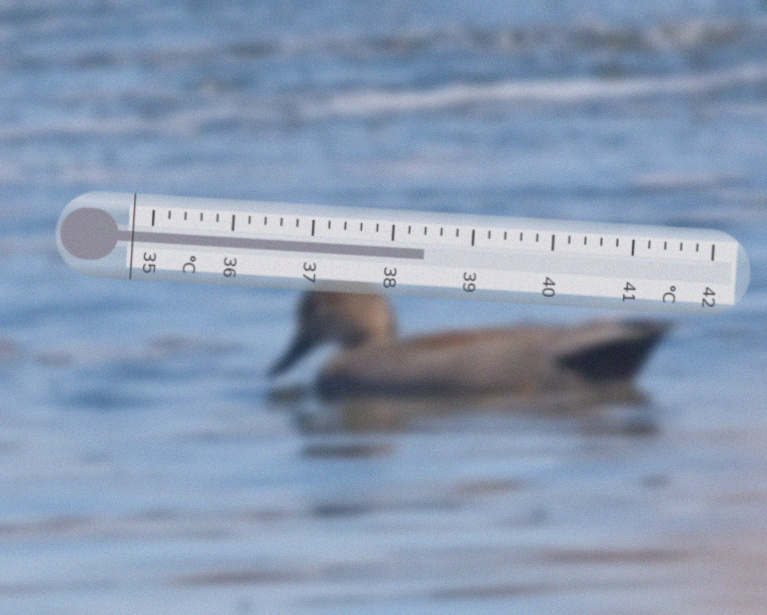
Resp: 38.4 °C
